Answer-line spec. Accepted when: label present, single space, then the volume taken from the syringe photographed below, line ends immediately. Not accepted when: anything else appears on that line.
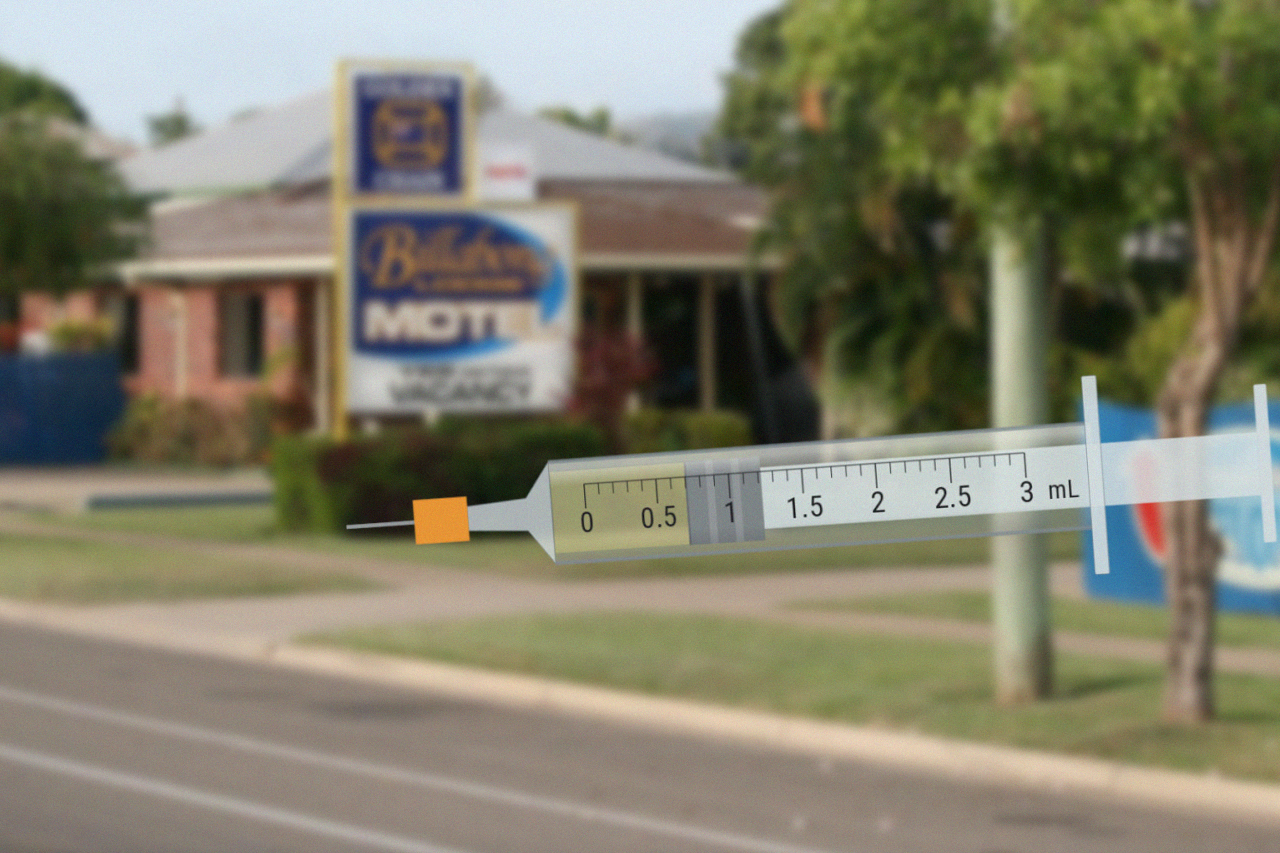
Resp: 0.7 mL
